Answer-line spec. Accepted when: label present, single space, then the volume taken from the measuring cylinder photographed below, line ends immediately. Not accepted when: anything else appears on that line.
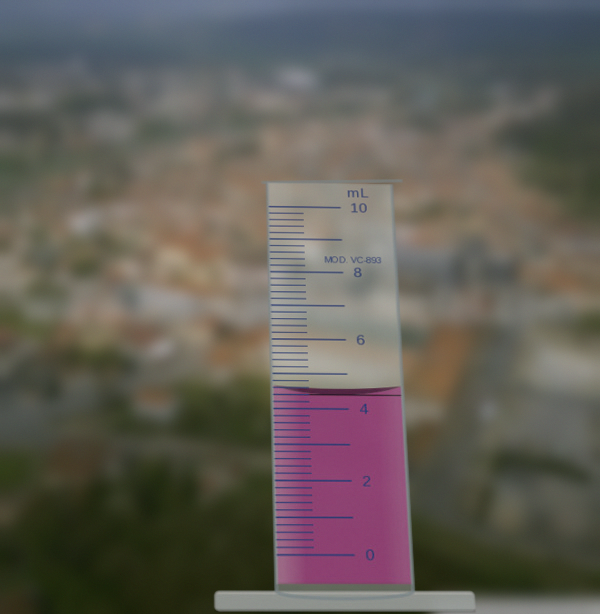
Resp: 4.4 mL
